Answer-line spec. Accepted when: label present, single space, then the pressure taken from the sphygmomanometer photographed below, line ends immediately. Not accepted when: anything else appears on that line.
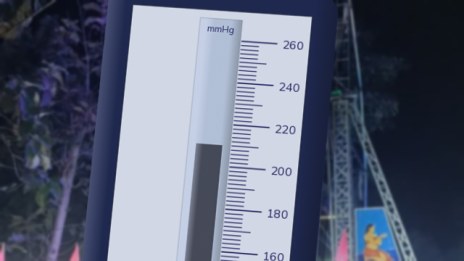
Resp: 210 mmHg
